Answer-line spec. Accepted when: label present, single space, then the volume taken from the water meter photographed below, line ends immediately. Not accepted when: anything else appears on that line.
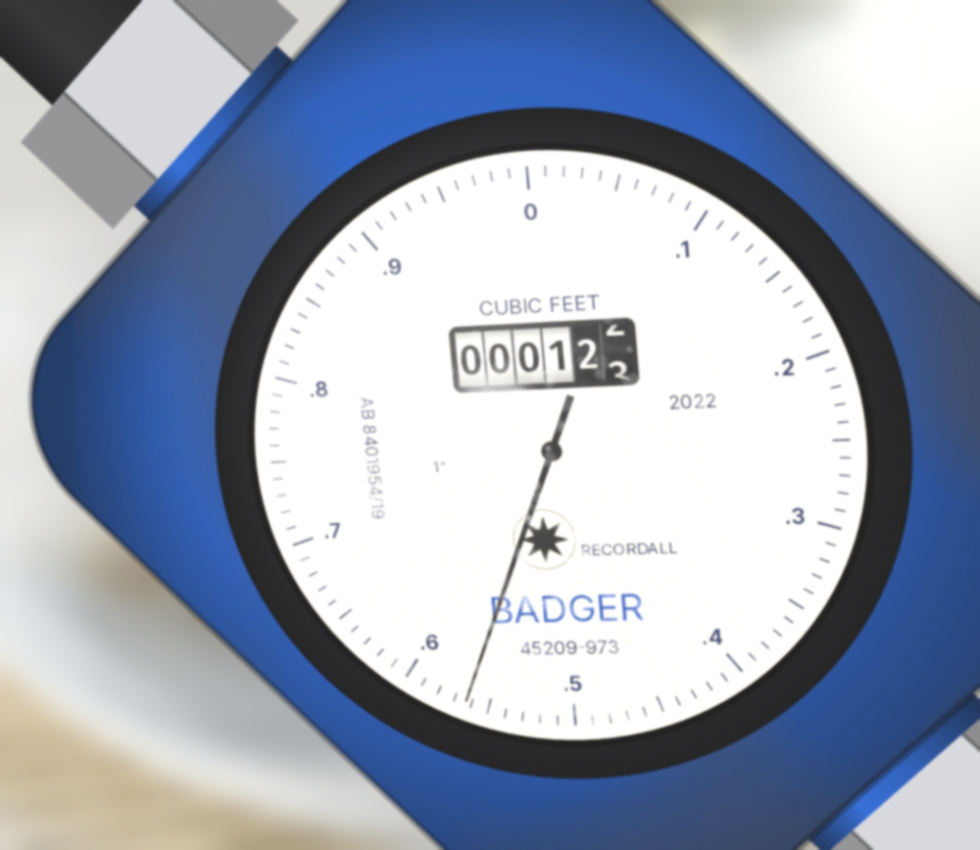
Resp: 122.56 ft³
